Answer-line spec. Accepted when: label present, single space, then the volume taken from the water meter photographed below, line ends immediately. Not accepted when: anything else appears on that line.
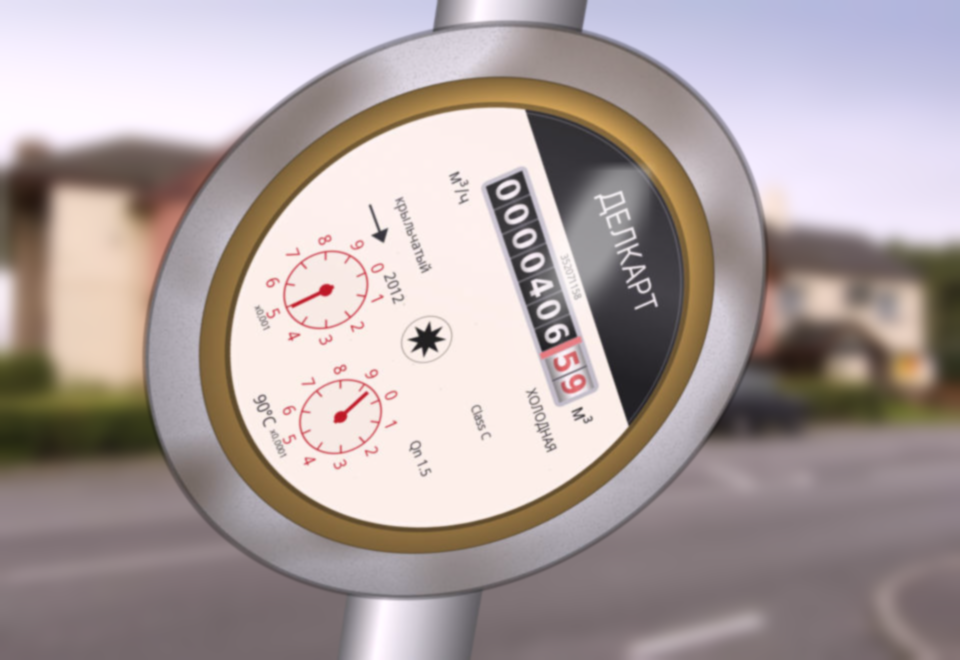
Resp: 406.5949 m³
